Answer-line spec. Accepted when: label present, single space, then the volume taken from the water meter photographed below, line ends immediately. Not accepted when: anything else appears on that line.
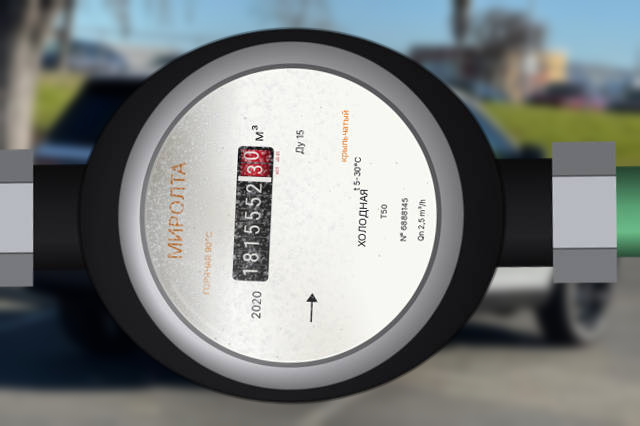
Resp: 1815552.30 m³
